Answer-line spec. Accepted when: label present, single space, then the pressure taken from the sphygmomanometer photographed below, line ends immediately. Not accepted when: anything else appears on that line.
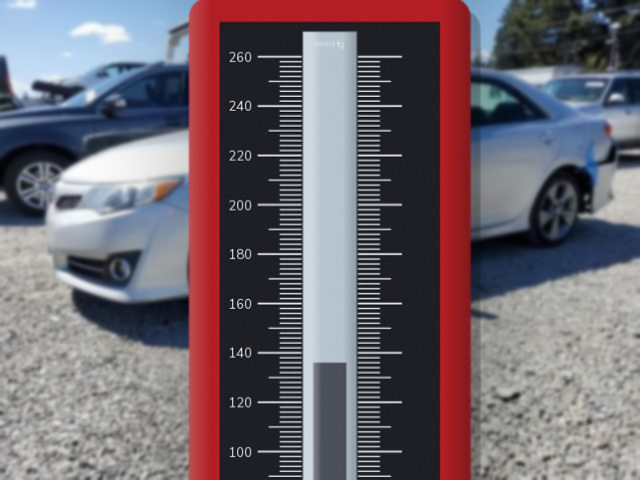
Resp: 136 mmHg
